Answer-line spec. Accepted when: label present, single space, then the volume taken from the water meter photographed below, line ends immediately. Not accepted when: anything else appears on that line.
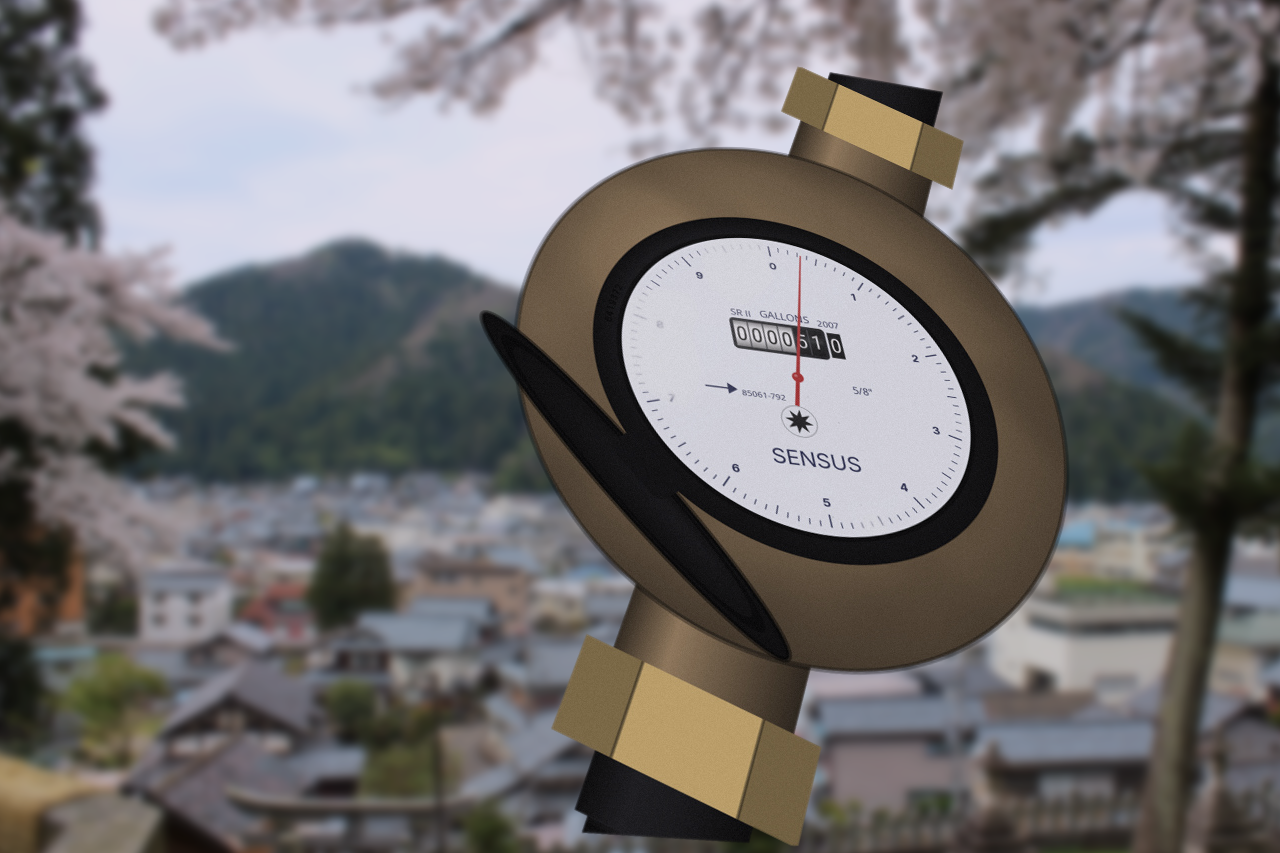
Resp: 510.3 gal
